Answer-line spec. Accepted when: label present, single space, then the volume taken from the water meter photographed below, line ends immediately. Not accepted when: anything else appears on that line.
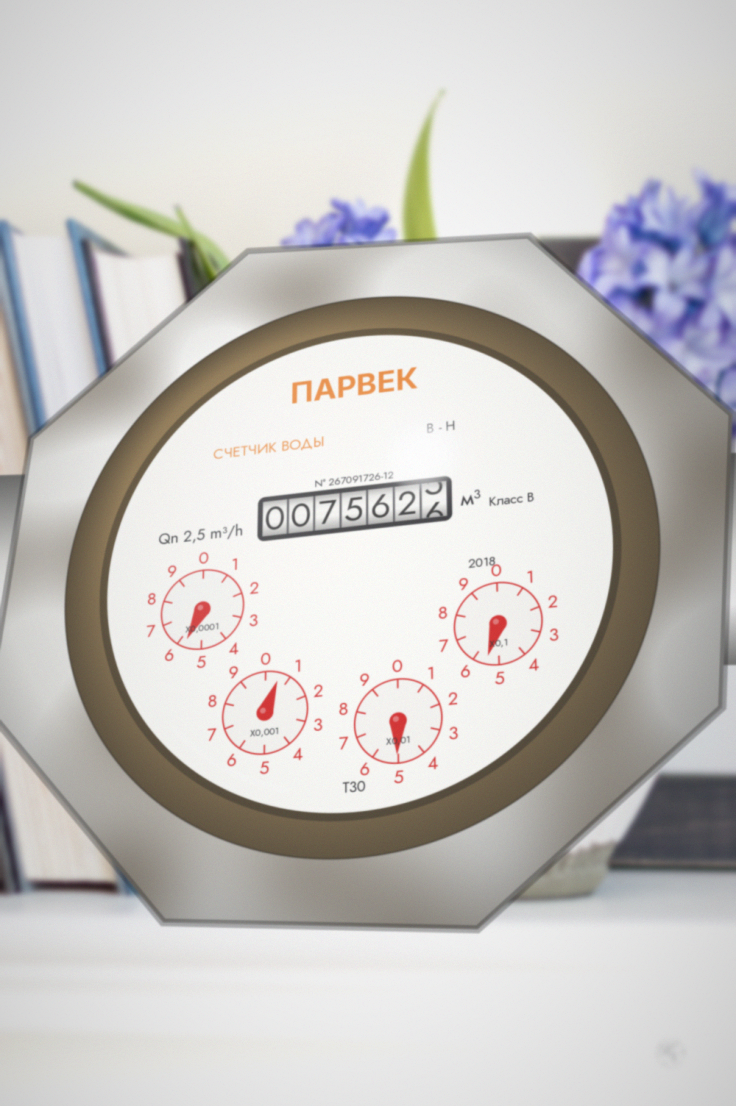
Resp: 75625.5505 m³
